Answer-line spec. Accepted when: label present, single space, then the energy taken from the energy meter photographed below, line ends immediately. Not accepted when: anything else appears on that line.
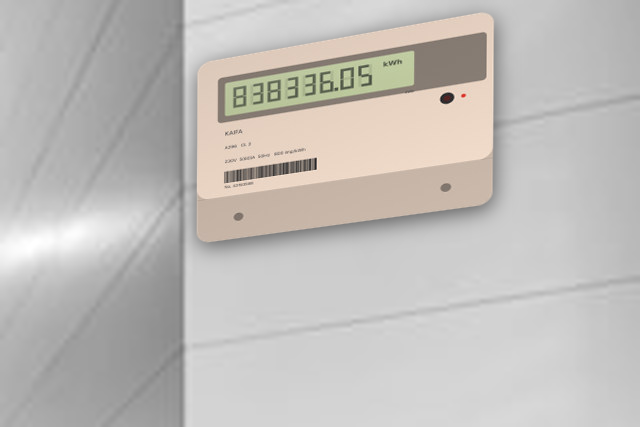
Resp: 838336.05 kWh
